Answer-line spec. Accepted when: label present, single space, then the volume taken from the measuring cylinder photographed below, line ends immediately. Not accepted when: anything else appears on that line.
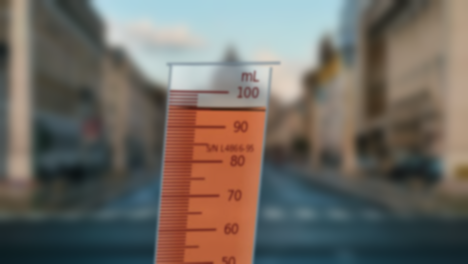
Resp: 95 mL
